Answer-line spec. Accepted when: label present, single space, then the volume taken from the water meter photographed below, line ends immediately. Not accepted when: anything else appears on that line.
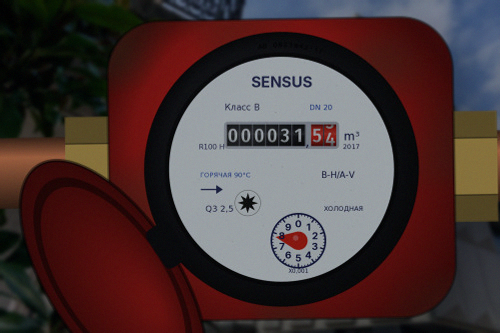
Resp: 31.537 m³
